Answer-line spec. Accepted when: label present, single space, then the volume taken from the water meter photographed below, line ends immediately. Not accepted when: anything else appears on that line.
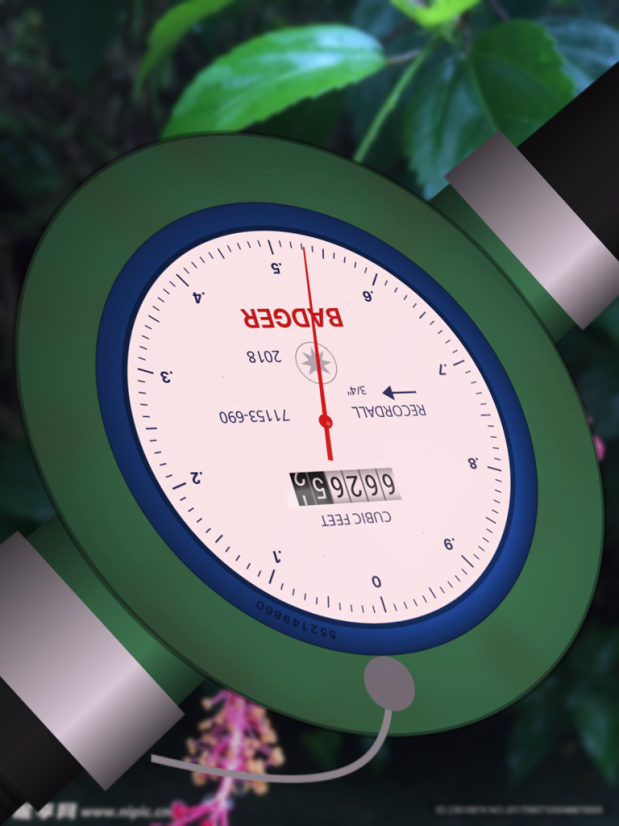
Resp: 662651.53 ft³
